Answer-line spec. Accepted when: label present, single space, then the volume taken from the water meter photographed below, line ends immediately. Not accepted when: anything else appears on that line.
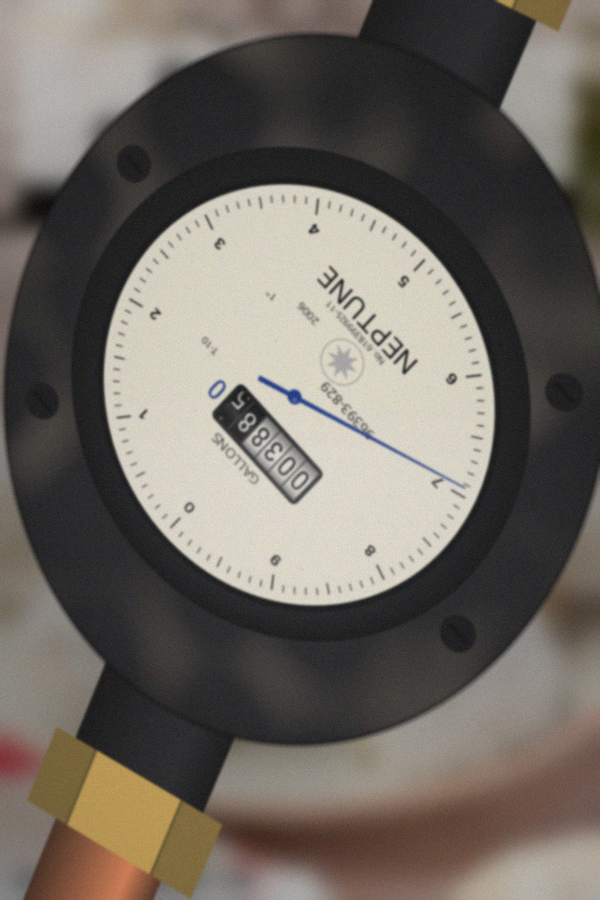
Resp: 38846.9 gal
